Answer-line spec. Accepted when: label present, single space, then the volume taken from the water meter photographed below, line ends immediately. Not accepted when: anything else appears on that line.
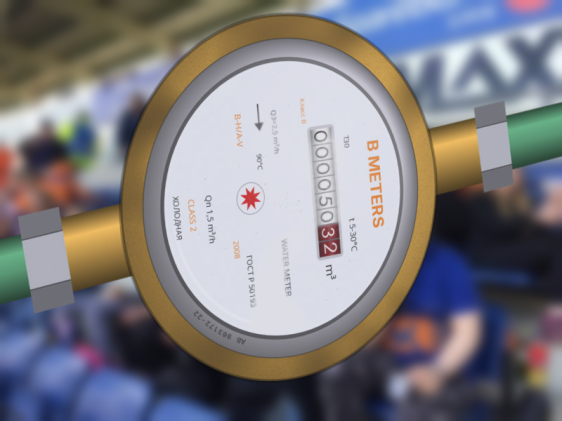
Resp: 50.32 m³
